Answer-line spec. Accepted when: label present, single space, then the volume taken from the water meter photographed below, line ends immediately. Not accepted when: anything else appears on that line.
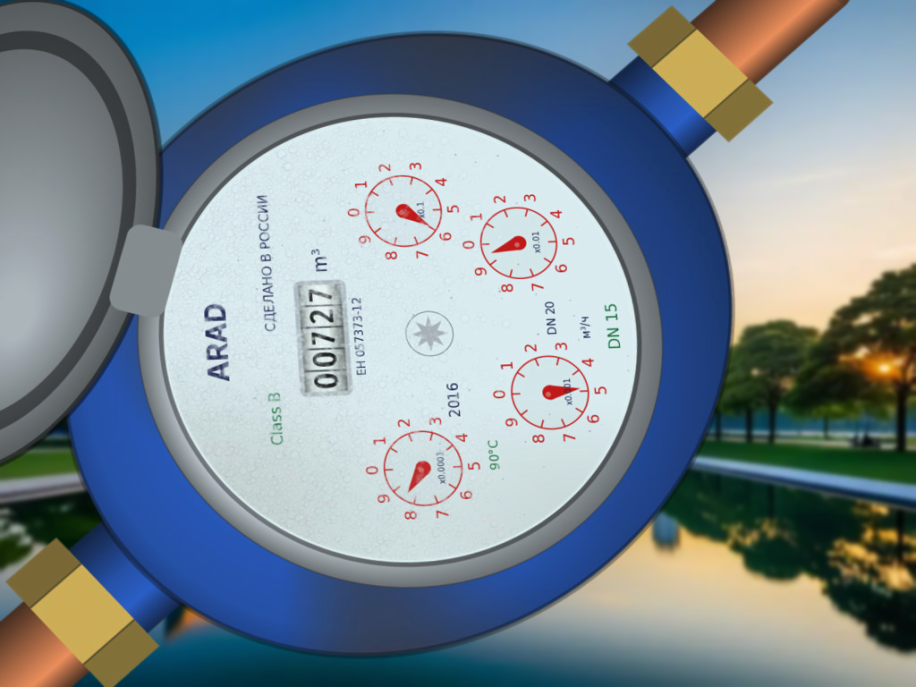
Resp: 727.5948 m³
